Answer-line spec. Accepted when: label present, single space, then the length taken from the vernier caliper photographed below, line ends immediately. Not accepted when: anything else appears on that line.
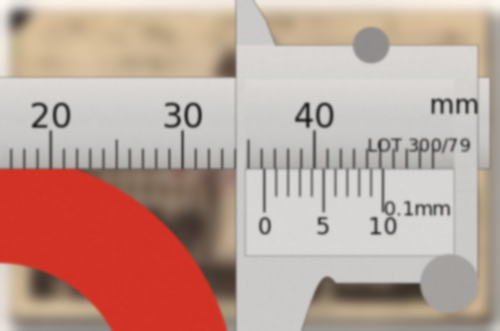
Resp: 36.2 mm
